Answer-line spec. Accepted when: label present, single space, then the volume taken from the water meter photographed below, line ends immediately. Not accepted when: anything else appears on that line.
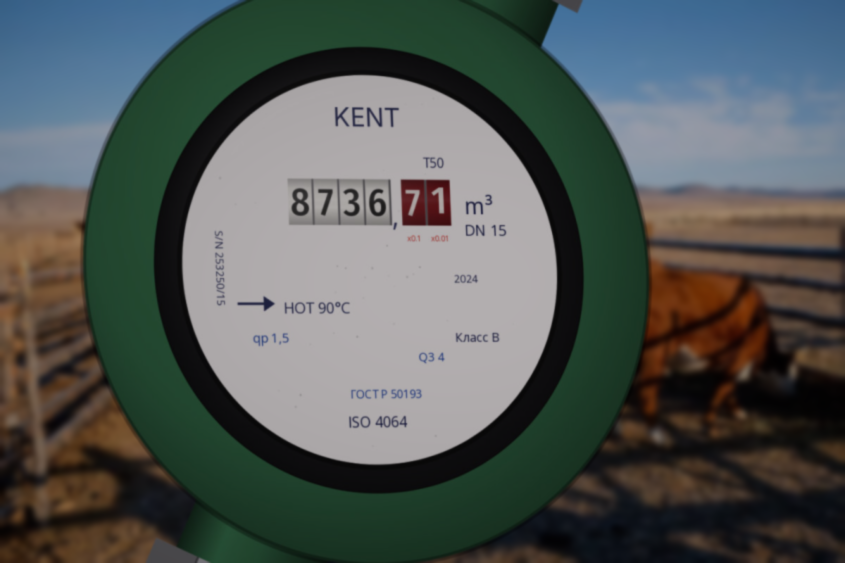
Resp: 8736.71 m³
